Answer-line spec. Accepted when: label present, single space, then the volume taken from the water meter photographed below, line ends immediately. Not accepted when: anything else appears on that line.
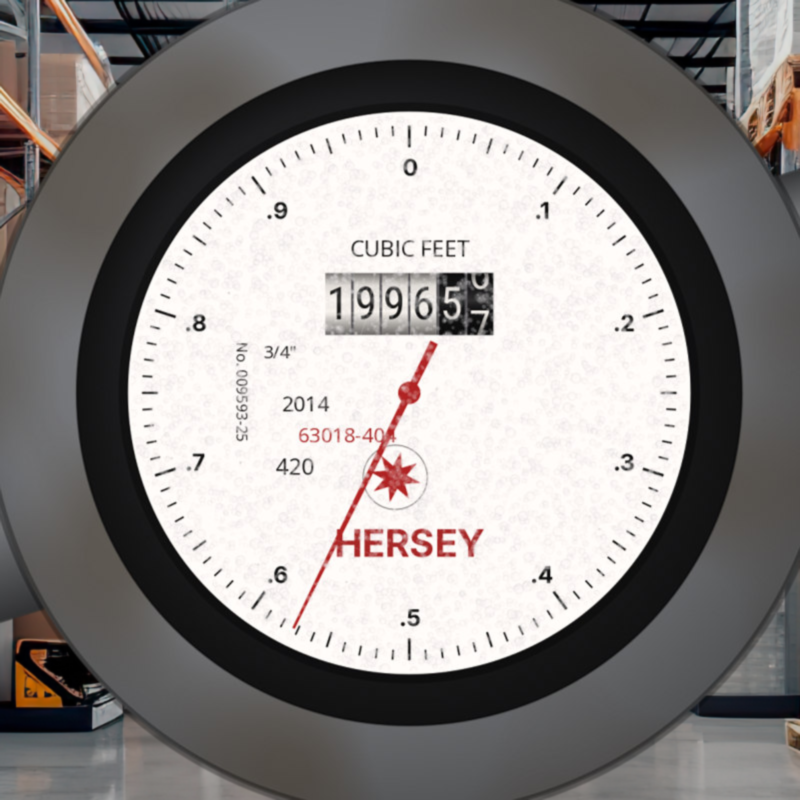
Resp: 199656.57 ft³
